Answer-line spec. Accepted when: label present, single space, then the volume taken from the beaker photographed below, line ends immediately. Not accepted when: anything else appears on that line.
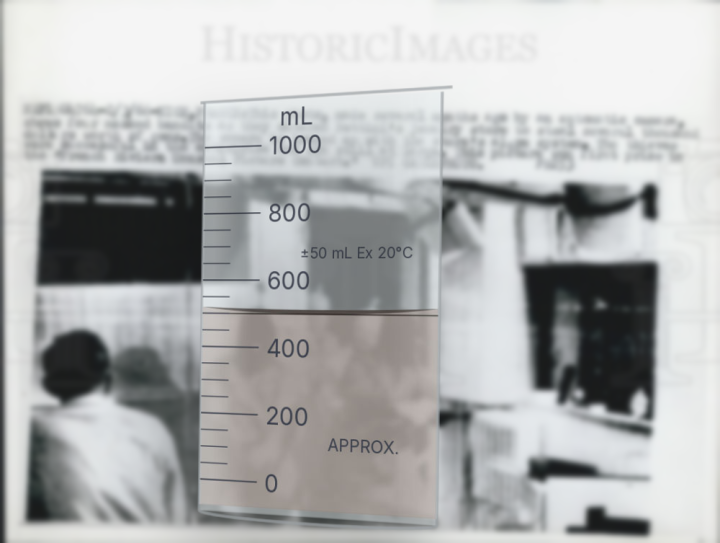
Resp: 500 mL
